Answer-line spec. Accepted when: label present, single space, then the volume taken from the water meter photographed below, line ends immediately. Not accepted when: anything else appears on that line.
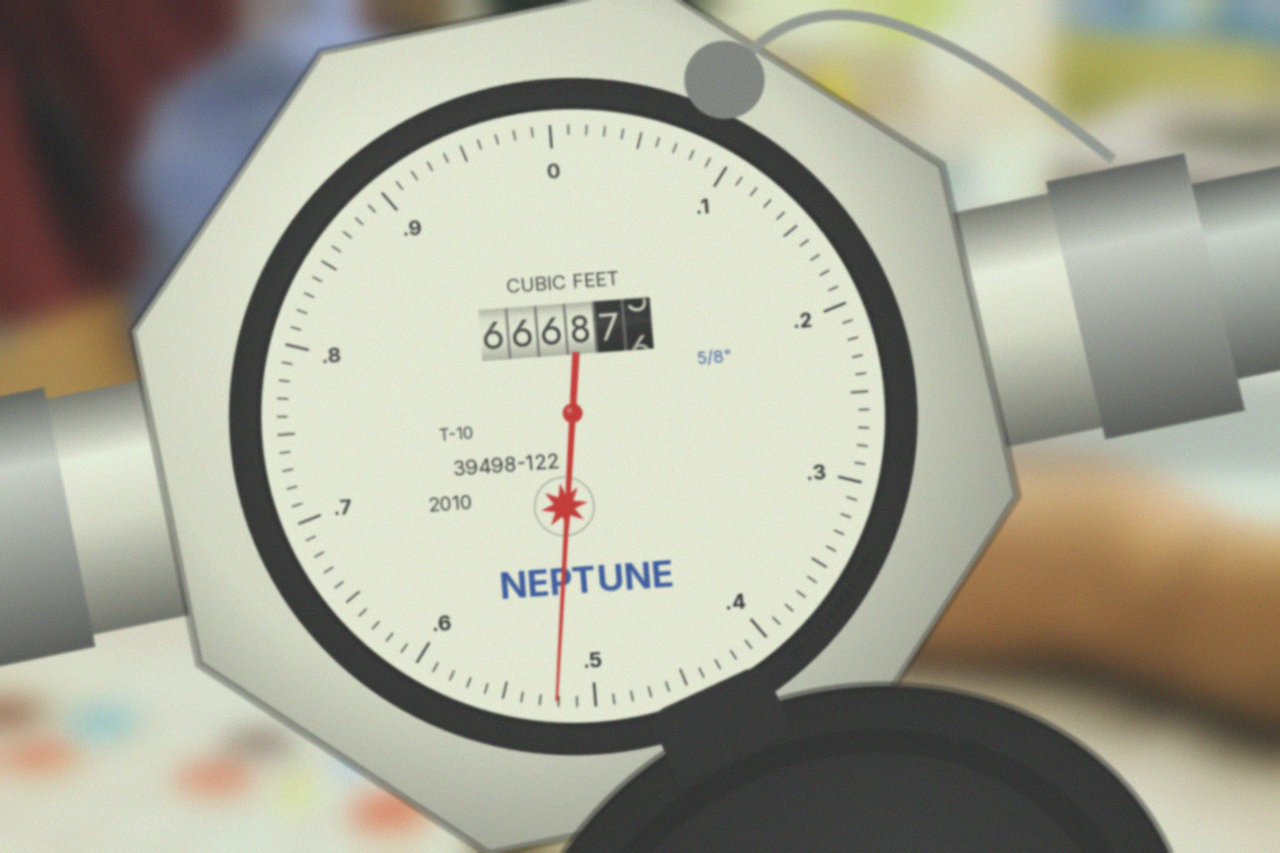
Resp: 666875.52 ft³
